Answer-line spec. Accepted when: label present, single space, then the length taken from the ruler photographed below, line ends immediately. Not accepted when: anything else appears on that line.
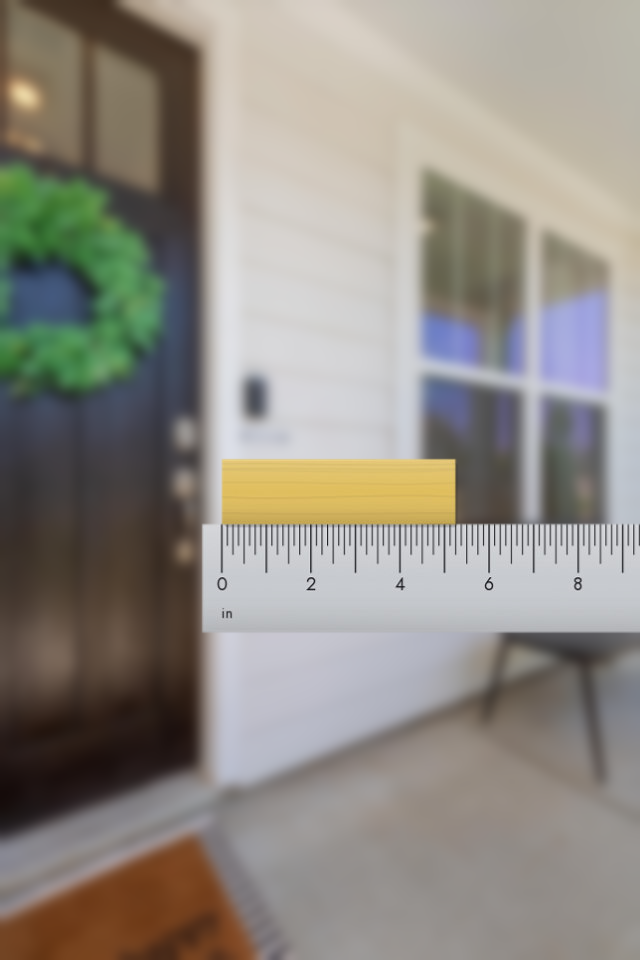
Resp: 5.25 in
